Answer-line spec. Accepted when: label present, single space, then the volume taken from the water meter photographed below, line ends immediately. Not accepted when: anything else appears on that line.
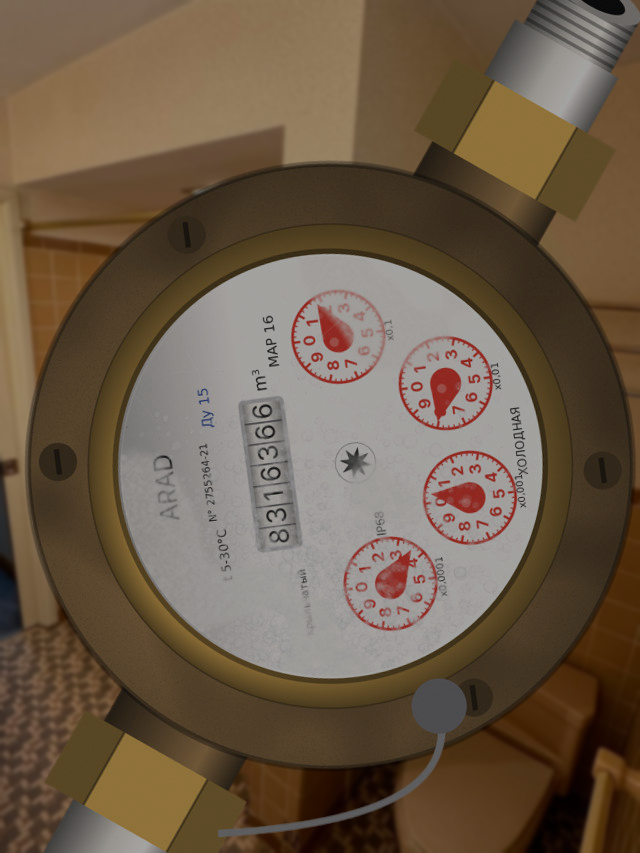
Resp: 8316366.1803 m³
